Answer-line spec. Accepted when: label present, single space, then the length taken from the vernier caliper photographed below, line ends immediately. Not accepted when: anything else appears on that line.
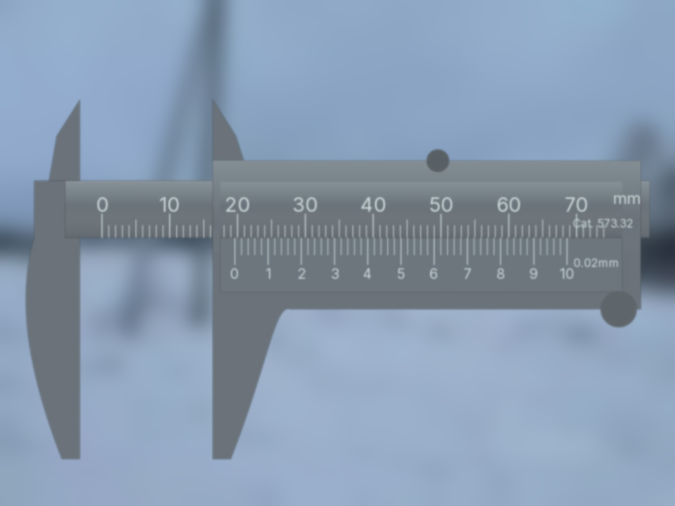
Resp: 19.6 mm
